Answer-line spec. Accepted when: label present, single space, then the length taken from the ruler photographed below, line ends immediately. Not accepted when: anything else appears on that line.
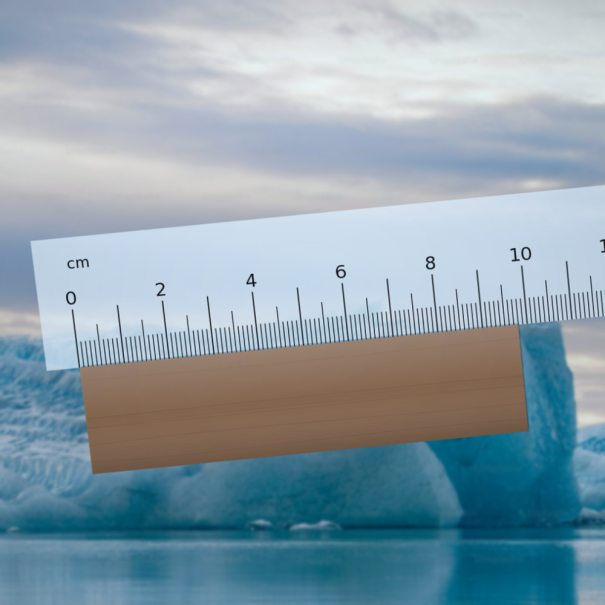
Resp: 9.8 cm
